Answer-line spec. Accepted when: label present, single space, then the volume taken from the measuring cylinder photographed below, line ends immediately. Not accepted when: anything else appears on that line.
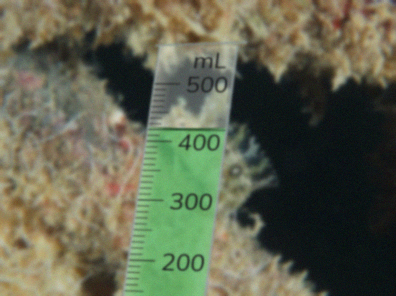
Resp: 420 mL
